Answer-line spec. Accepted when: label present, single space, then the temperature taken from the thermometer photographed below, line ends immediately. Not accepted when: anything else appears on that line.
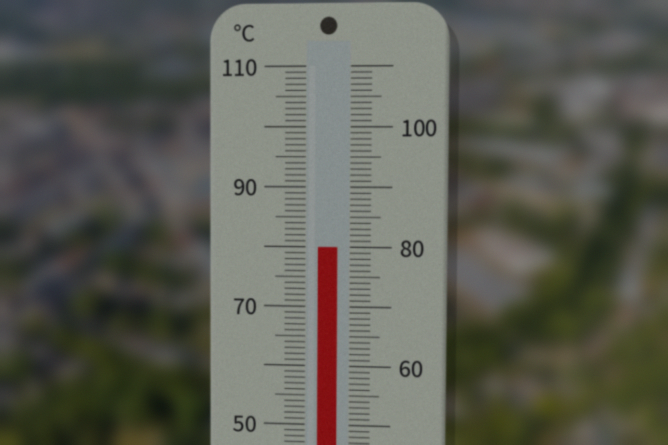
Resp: 80 °C
